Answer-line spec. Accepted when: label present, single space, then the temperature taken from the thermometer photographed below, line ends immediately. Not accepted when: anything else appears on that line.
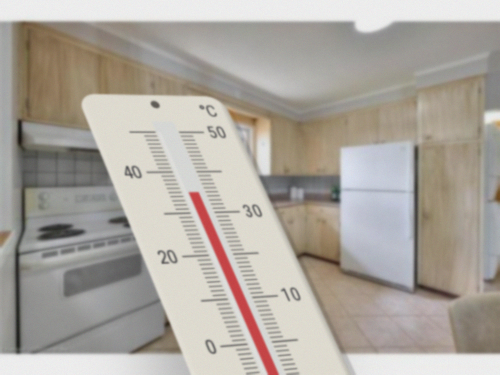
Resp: 35 °C
